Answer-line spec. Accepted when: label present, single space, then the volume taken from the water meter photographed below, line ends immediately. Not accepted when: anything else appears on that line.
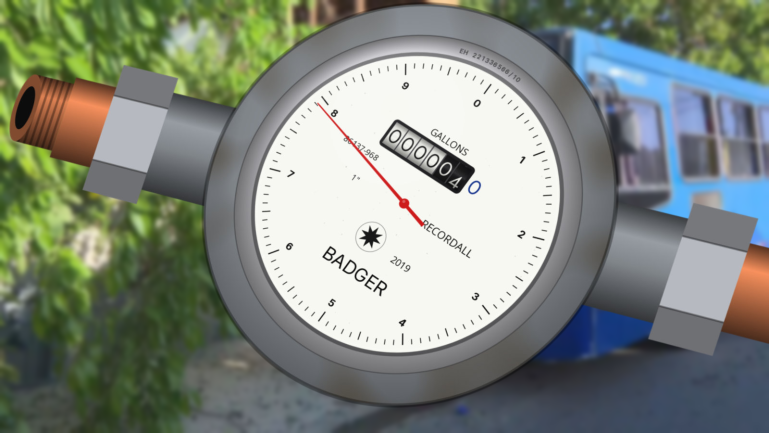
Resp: 37.9 gal
